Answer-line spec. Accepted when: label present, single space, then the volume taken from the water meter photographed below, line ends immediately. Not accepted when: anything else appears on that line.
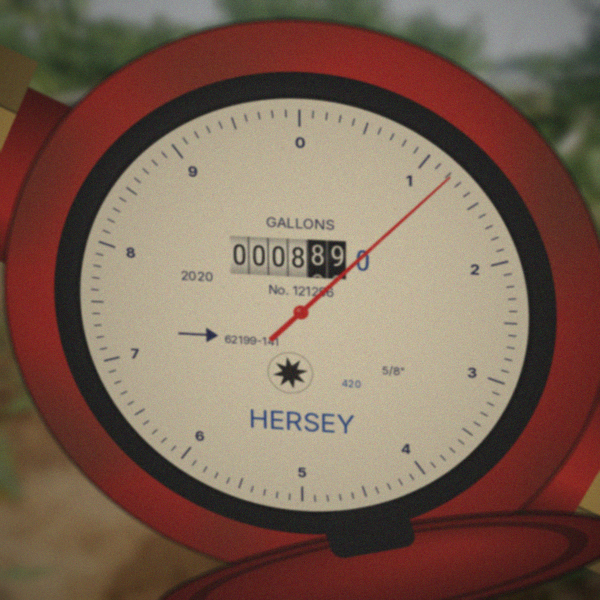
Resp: 8891.2 gal
